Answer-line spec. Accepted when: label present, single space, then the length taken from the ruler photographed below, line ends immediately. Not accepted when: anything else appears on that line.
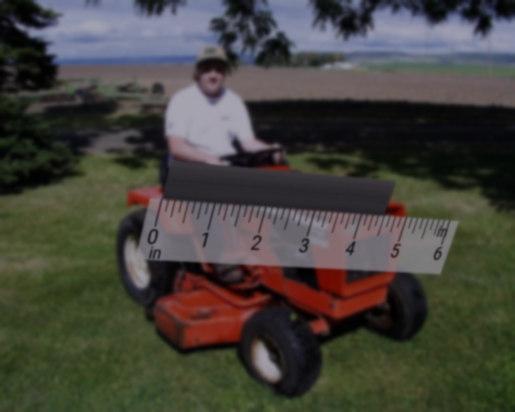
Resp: 4.5 in
